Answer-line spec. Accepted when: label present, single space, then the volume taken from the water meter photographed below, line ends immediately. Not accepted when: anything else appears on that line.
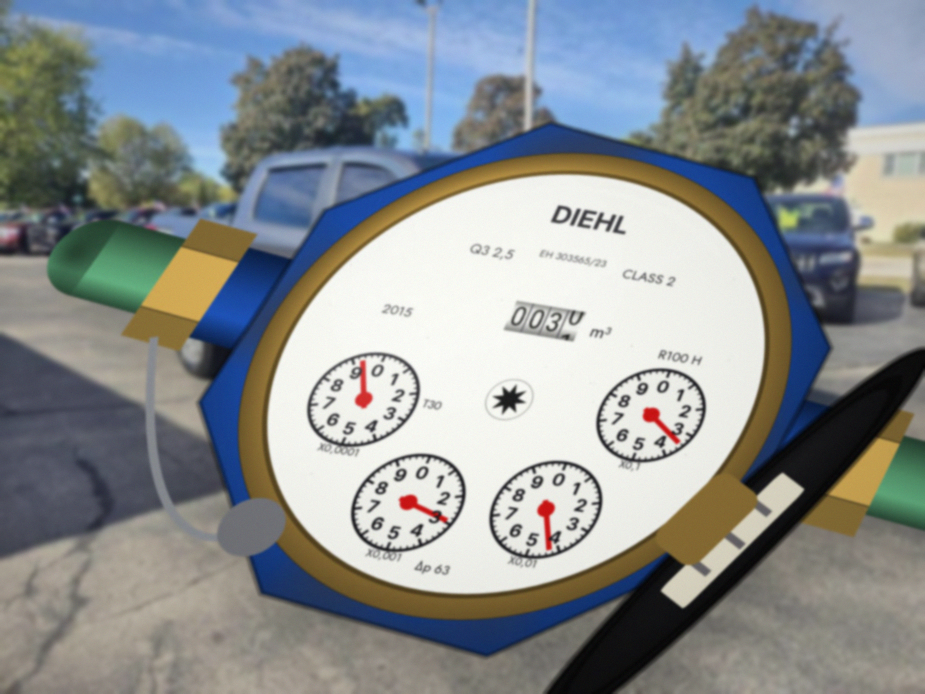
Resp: 30.3429 m³
